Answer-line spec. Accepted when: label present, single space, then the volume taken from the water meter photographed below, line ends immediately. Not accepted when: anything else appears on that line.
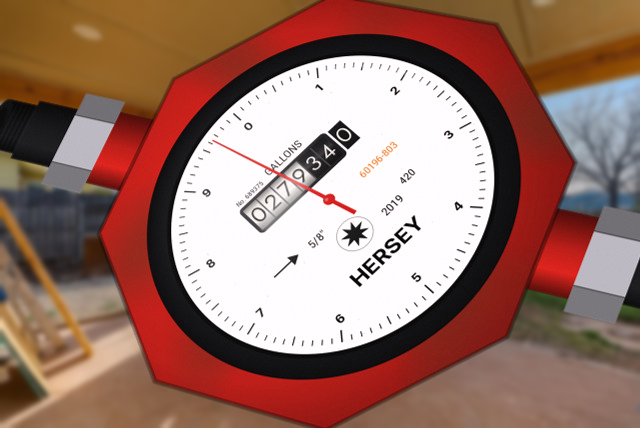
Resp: 279339.6 gal
